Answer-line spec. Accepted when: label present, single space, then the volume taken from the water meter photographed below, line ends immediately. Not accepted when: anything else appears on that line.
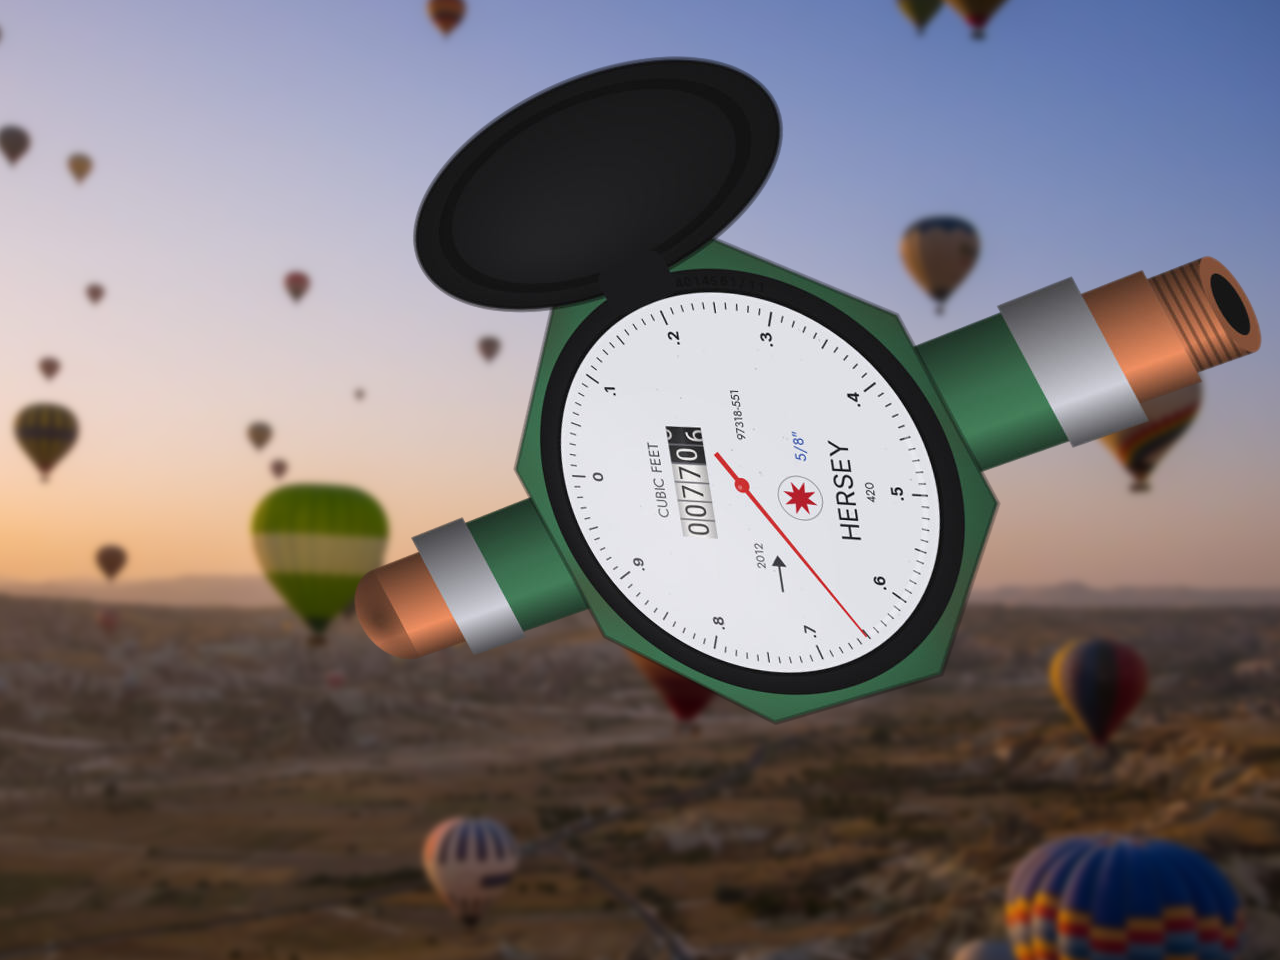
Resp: 7705.65 ft³
